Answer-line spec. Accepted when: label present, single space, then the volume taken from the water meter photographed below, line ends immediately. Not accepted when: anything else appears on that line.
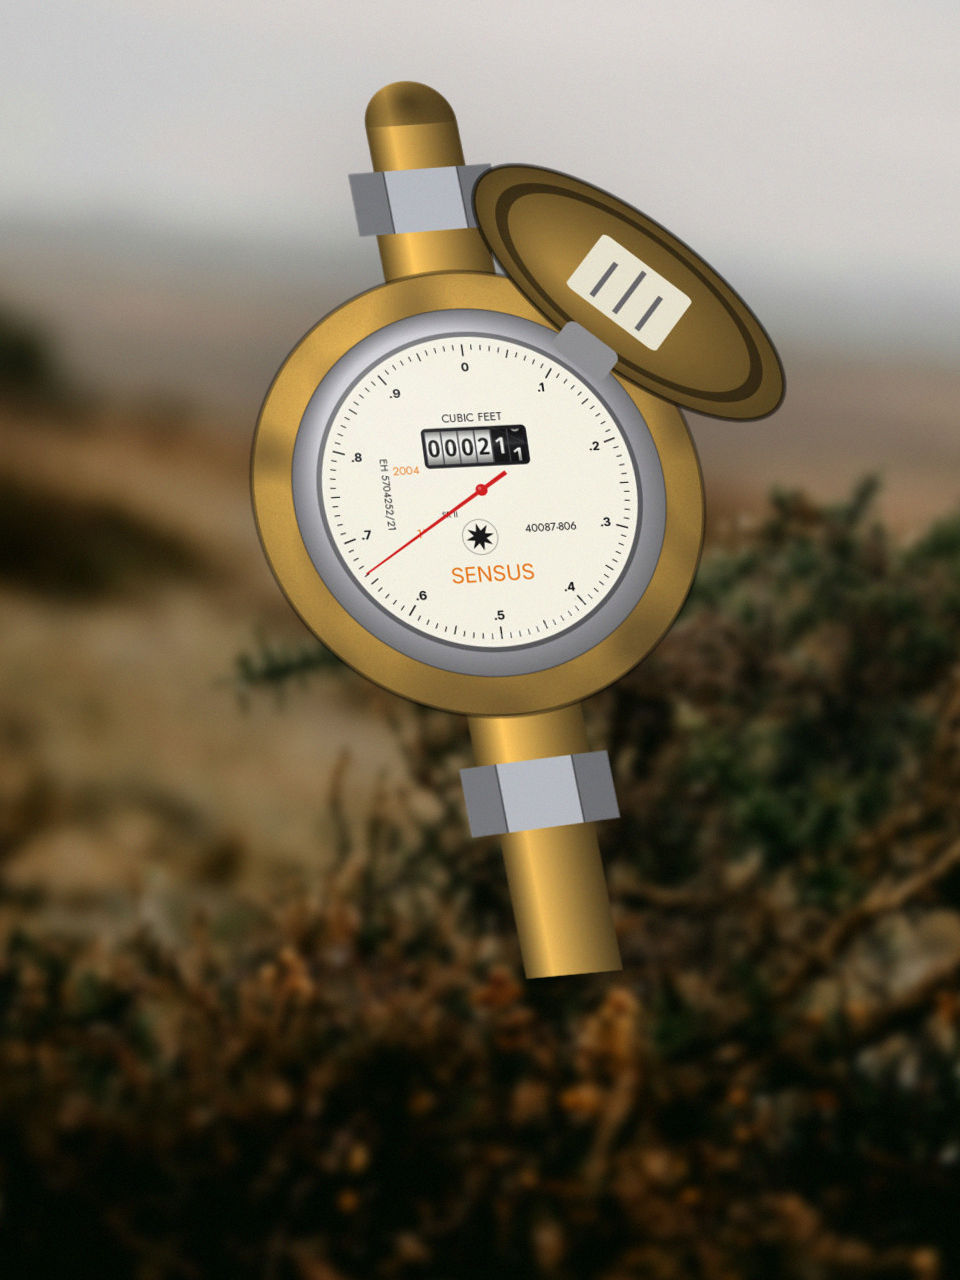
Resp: 210.66 ft³
